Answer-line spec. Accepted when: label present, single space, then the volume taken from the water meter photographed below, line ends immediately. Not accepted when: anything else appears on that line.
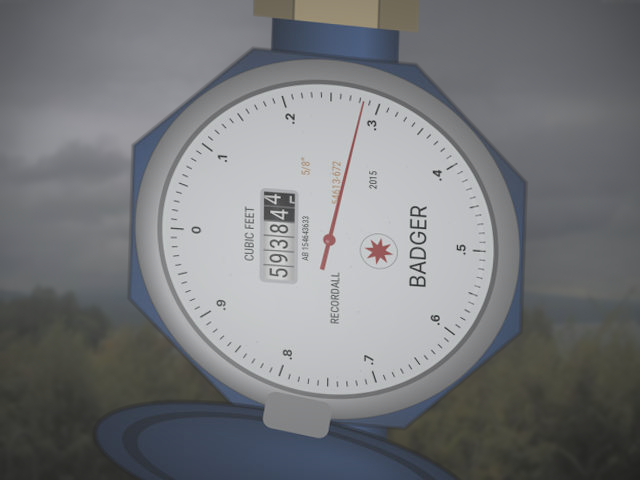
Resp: 593844.28 ft³
